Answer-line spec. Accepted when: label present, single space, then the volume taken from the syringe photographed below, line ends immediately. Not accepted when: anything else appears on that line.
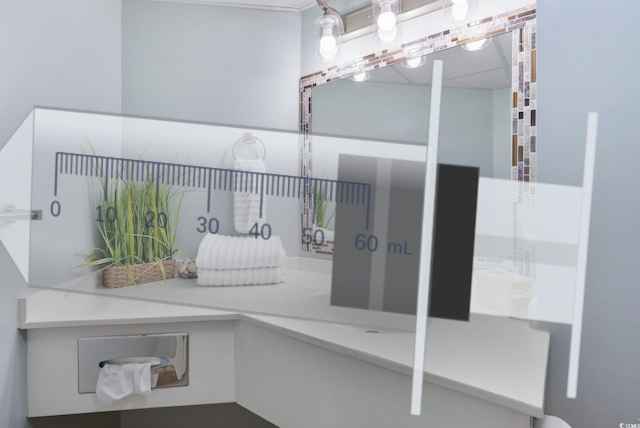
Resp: 54 mL
